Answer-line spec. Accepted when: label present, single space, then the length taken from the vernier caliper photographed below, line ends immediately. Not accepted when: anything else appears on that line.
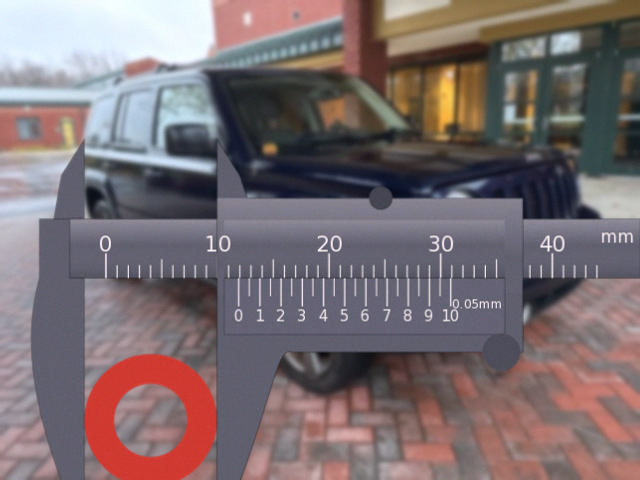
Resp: 11.9 mm
